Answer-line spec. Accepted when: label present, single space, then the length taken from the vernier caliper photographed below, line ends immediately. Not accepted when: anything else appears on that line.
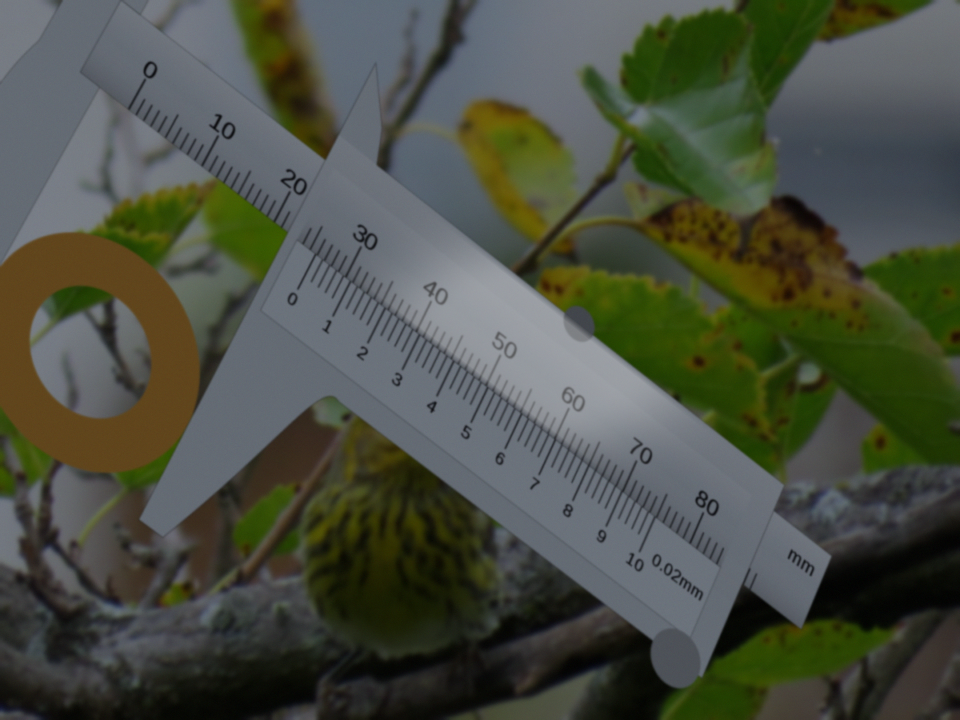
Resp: 25.8 mm
